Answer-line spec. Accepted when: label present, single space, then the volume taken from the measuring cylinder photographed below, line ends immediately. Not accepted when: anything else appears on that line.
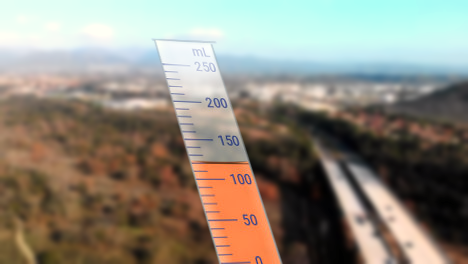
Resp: 120 mL
